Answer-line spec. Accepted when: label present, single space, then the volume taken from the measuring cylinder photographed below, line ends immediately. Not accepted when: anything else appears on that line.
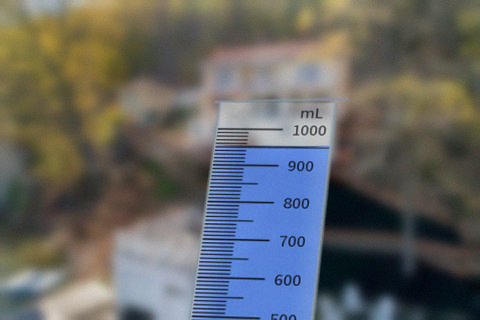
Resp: 950 mL
